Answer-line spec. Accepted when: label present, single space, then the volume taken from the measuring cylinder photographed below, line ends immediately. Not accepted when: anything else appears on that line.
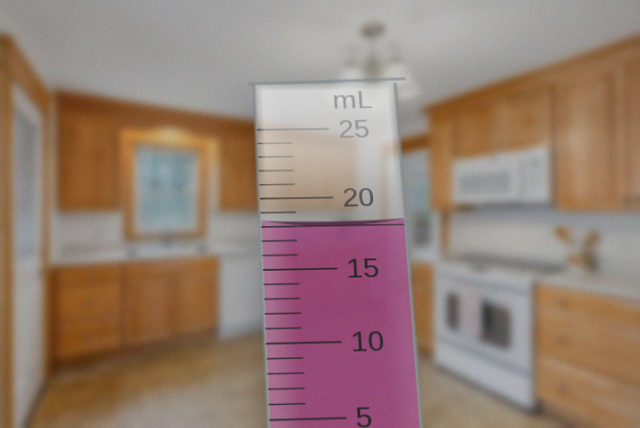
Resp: 18 mL
